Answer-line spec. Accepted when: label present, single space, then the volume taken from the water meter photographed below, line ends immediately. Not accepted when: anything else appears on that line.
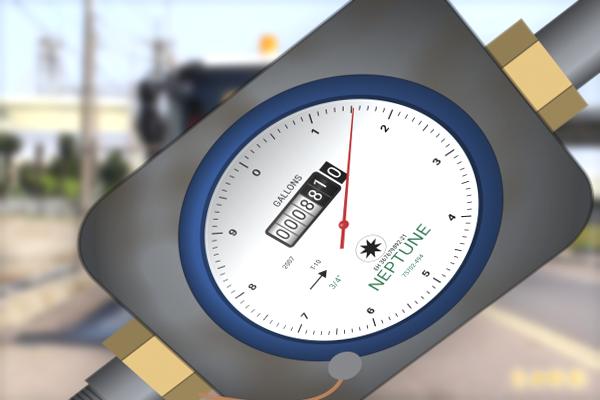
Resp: 8811.5 gal
